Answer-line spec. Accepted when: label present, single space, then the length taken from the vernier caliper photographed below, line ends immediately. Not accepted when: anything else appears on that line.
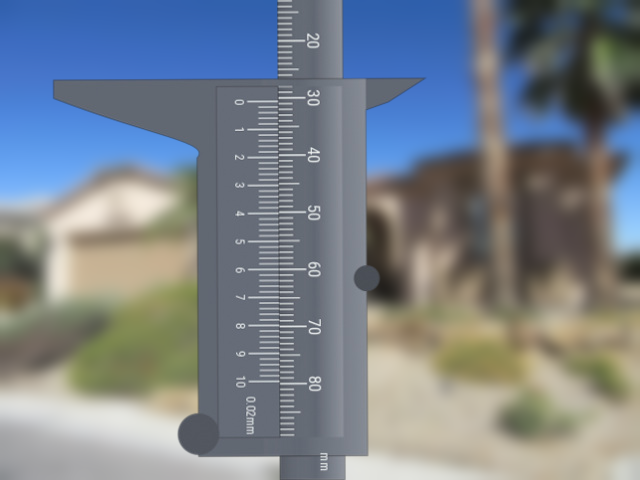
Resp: 30.6 mm
